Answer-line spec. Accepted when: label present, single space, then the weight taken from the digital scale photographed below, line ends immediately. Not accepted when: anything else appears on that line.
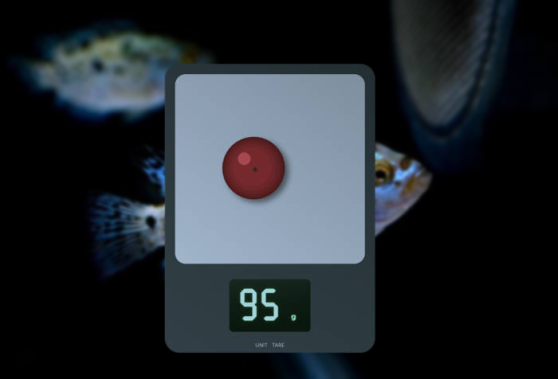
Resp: 95 g
